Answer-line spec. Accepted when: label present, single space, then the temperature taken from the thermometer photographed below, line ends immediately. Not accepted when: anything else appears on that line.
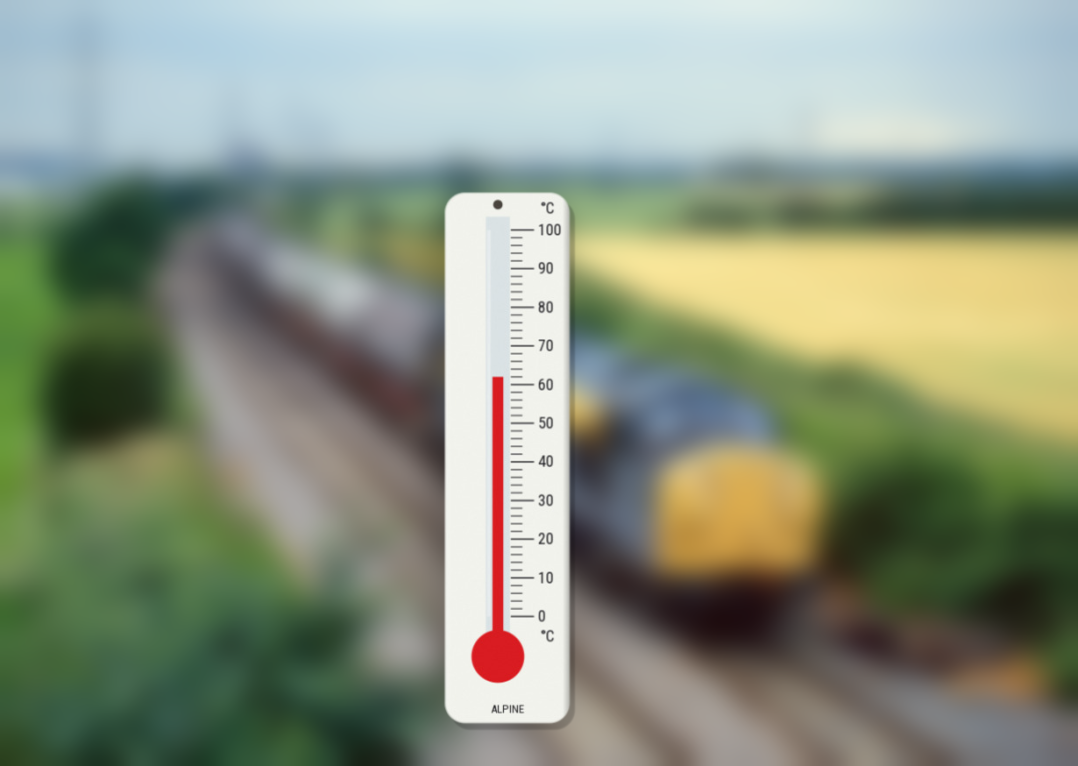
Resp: 62 °C
